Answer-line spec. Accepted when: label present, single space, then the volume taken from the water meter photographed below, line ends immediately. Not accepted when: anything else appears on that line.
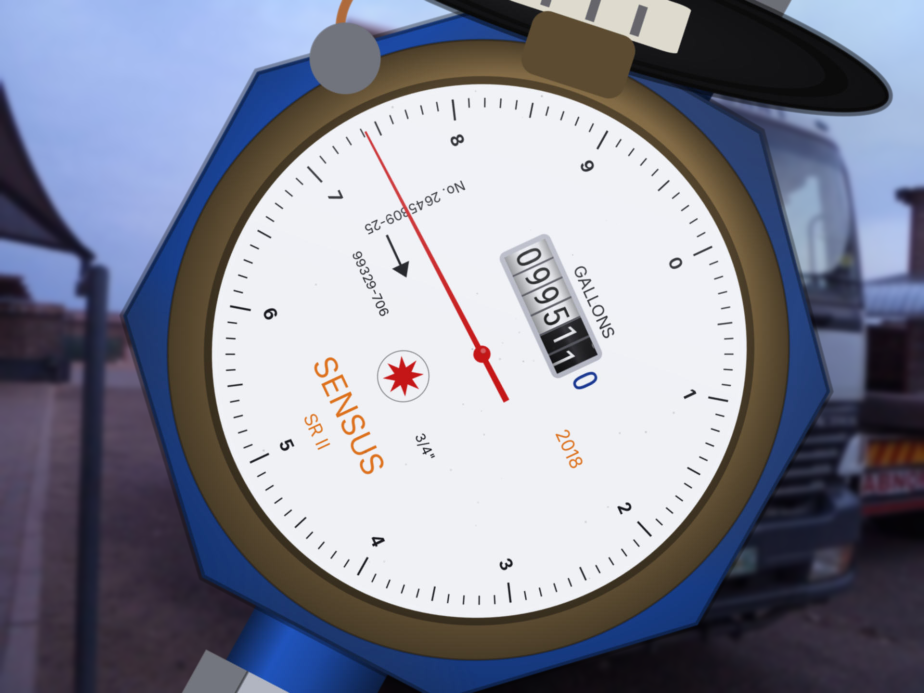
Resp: 995107.4 gal
